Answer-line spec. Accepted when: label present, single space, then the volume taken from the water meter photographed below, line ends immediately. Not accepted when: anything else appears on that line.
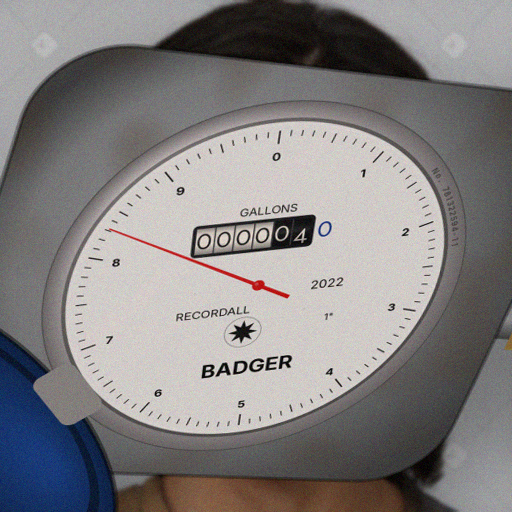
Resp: 38.3 gal
